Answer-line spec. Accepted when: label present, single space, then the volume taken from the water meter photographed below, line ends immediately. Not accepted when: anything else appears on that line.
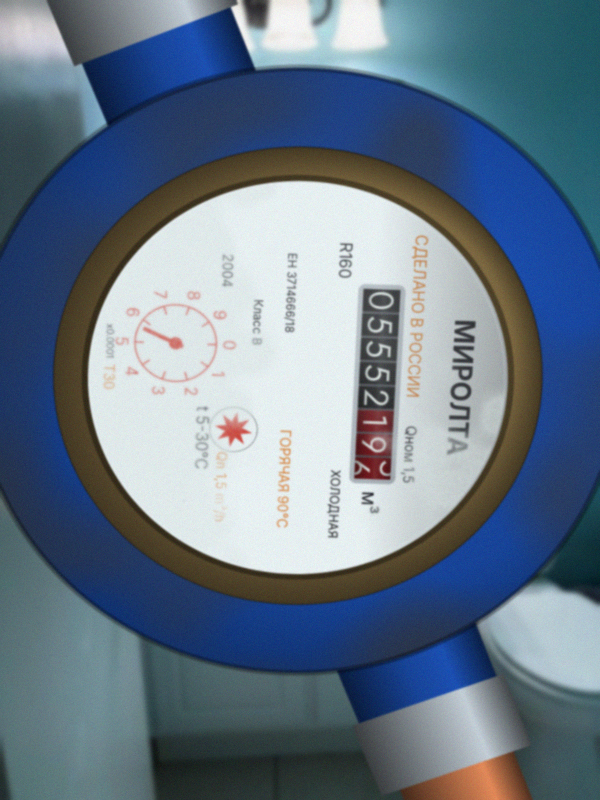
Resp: 5552.1955 m³
